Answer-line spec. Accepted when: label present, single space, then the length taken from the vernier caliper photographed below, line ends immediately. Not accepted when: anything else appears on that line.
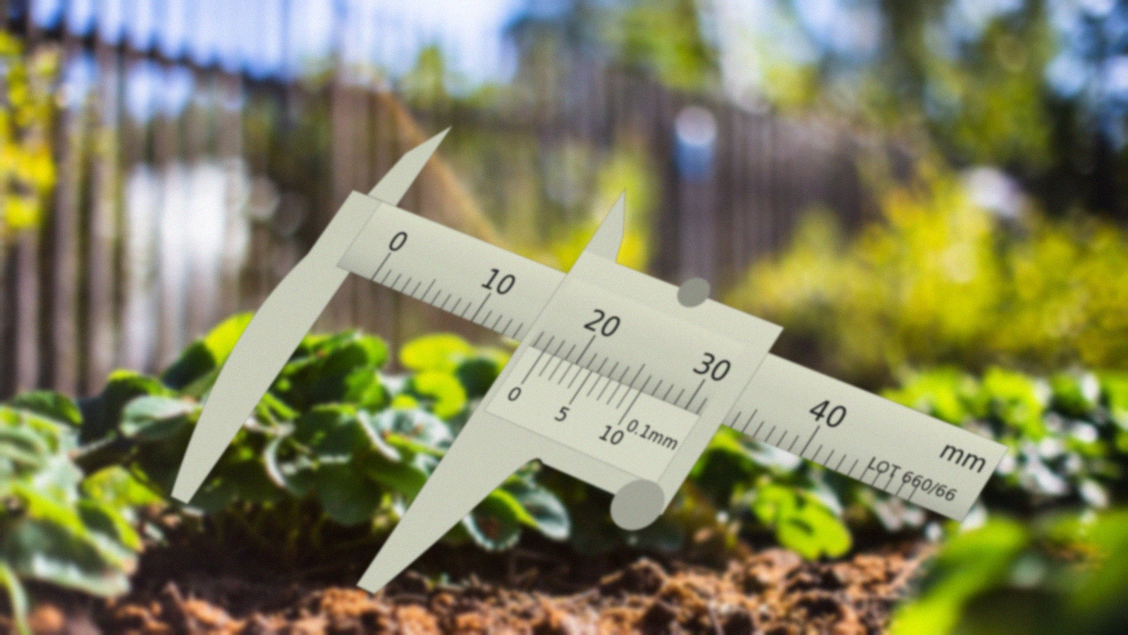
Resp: 17.0 mm
